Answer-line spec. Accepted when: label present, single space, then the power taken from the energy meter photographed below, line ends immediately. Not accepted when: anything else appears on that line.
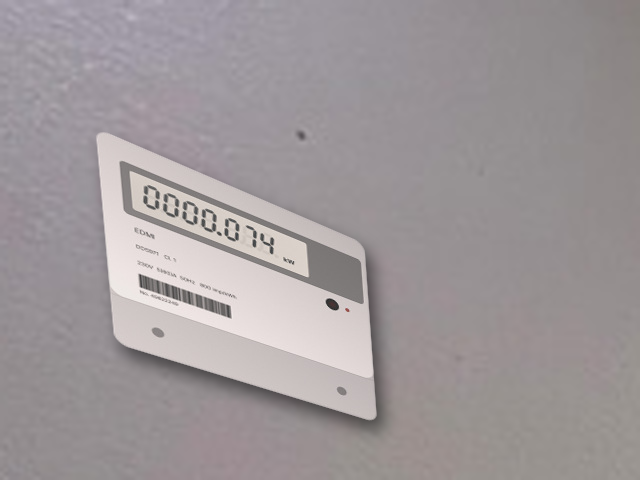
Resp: 0.074 kW
